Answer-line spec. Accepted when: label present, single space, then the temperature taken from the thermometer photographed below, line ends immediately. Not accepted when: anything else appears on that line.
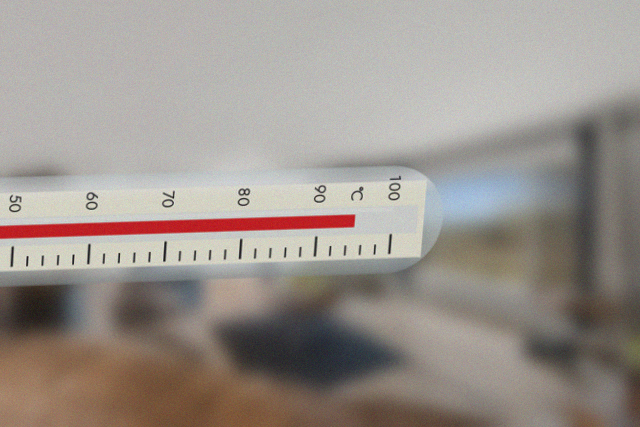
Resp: 95 °C
